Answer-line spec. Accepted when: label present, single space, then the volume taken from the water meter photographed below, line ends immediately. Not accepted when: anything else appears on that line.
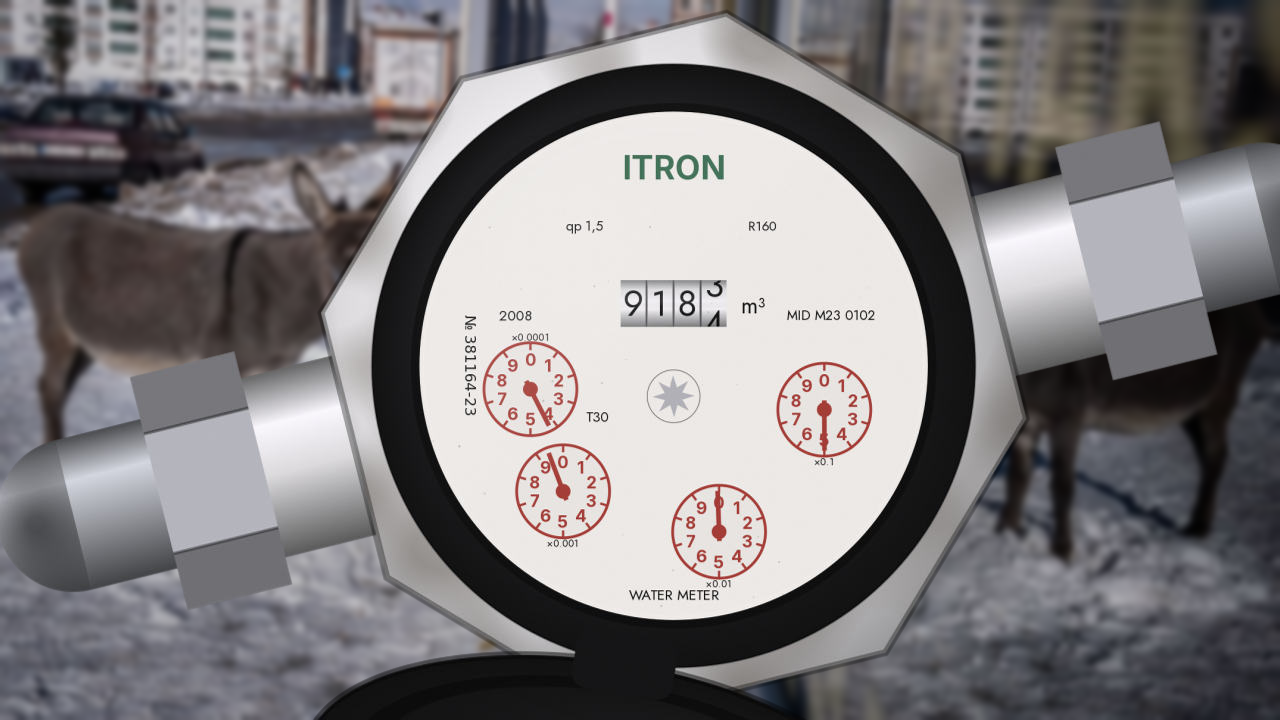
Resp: 9183.4994 m³
